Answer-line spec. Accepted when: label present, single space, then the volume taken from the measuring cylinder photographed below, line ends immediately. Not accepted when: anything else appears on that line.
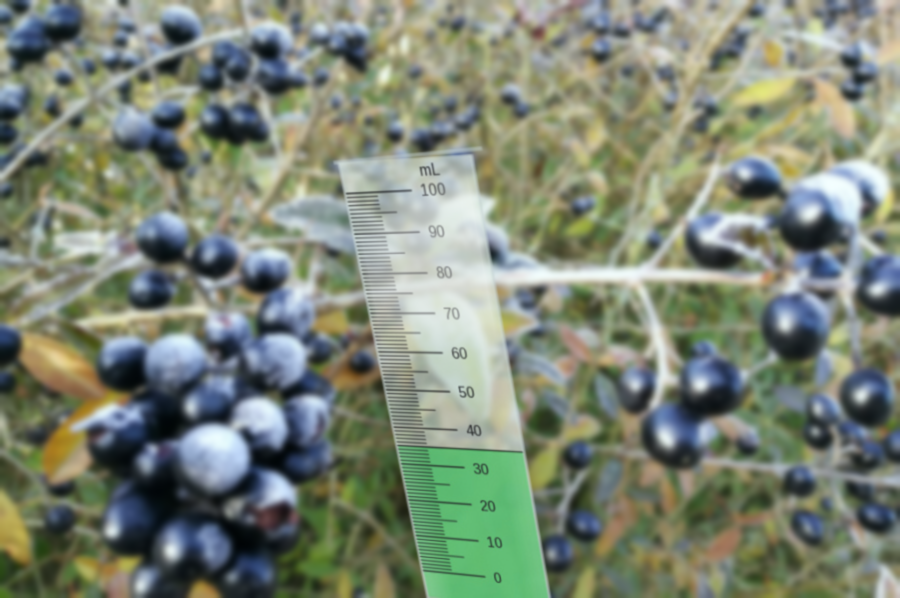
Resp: 35 mL
